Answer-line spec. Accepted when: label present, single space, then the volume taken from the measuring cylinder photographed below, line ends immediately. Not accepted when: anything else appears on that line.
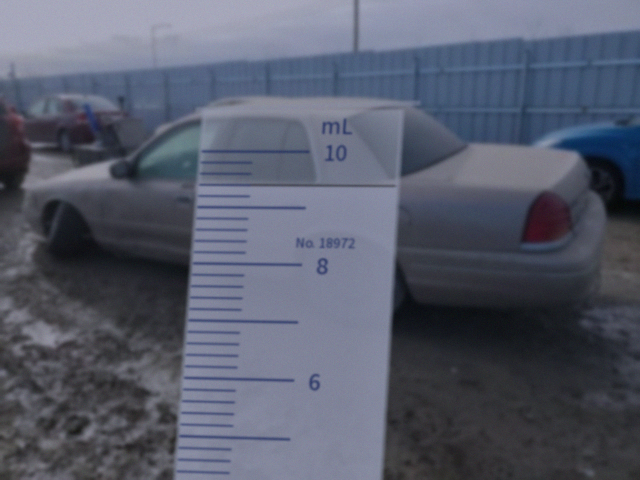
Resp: 9.4 mL
